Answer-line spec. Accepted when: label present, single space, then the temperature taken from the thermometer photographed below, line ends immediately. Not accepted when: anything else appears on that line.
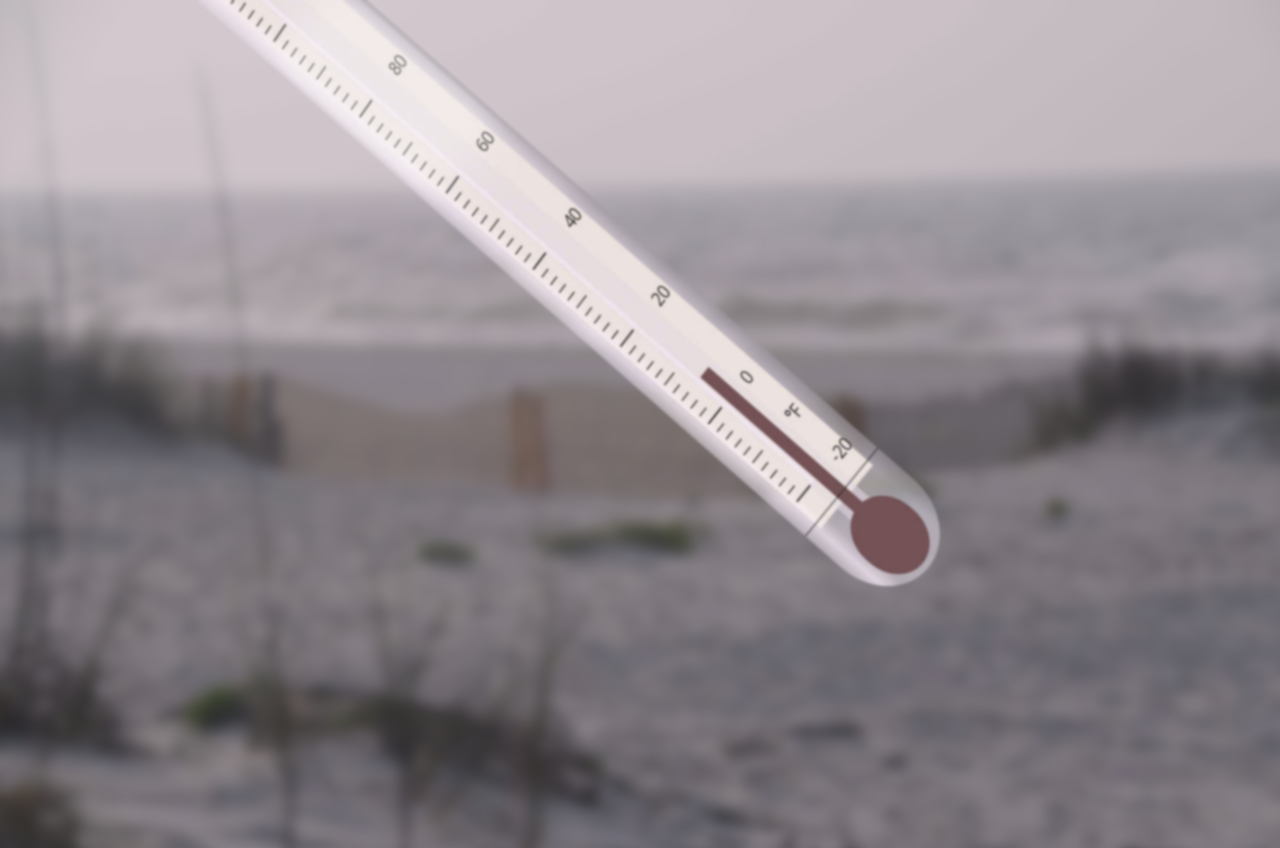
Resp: 6 °F
